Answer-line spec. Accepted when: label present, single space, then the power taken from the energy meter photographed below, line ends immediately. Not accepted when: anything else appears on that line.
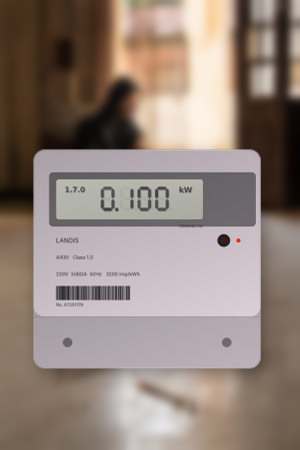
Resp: 0.100 kW
